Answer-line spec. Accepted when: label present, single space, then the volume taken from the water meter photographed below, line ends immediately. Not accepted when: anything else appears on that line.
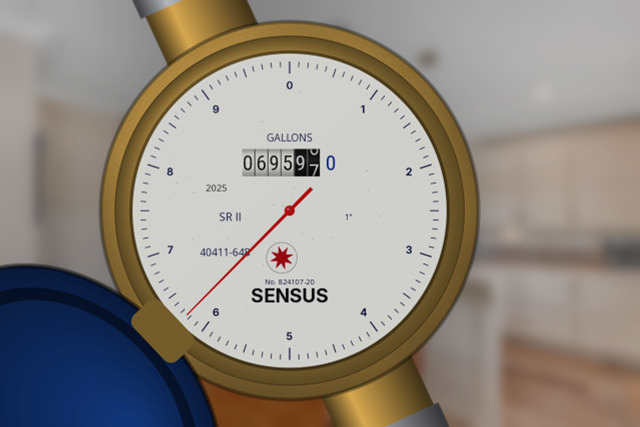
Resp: 695966.2 gal
